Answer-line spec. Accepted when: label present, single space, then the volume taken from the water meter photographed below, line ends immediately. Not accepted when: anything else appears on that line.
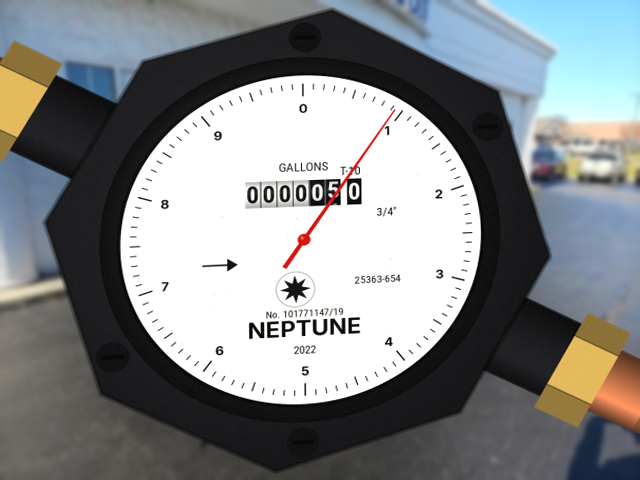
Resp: 50.9 gal
